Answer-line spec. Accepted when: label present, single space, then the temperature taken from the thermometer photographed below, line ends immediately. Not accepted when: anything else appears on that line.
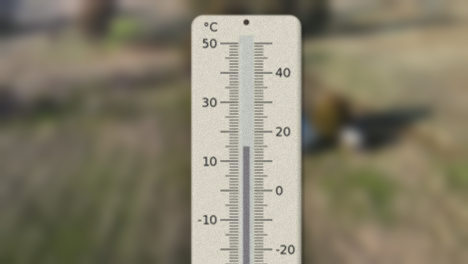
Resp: 15 °C
